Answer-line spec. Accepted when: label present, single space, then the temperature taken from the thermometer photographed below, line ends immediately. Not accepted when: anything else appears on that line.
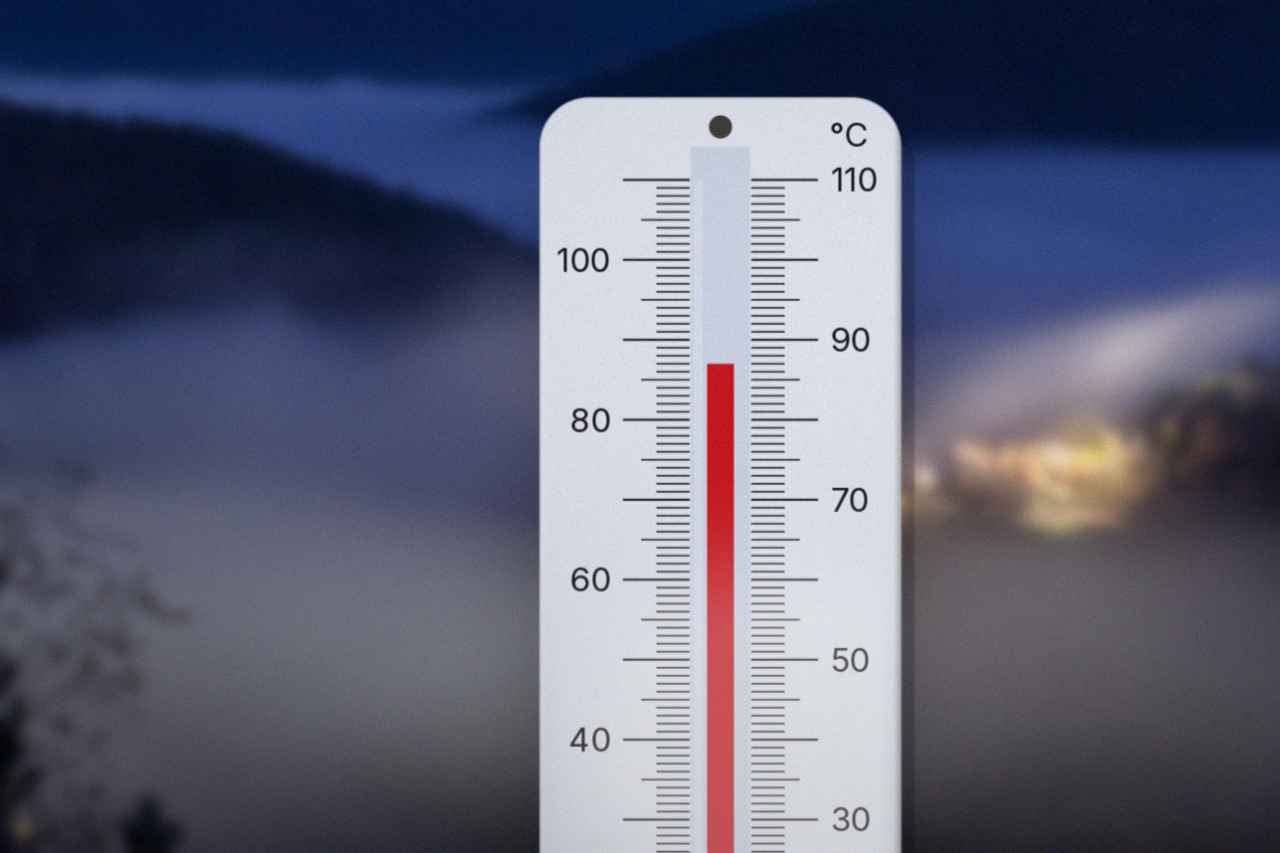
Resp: 87 °C
